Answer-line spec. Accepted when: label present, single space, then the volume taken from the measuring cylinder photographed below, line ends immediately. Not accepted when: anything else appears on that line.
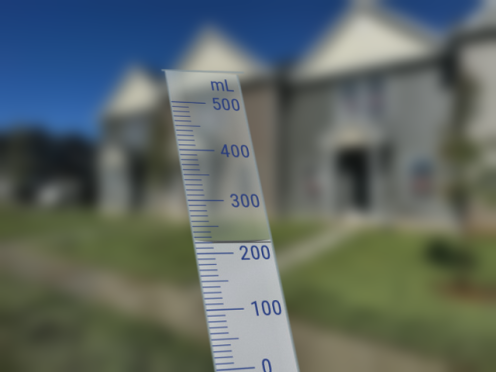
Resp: 220 mL
